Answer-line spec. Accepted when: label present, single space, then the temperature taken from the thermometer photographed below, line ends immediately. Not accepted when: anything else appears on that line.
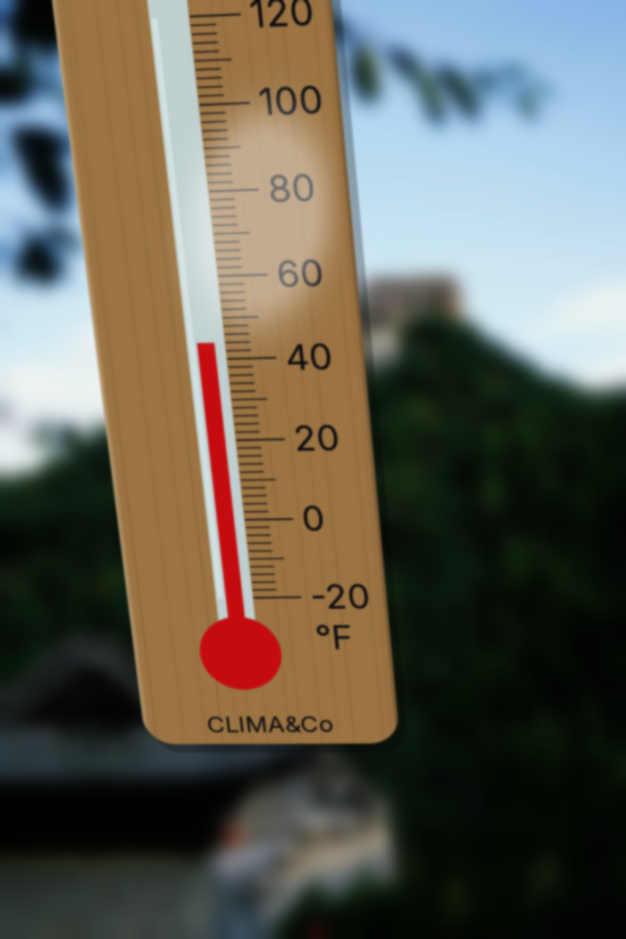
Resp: 44 °F
